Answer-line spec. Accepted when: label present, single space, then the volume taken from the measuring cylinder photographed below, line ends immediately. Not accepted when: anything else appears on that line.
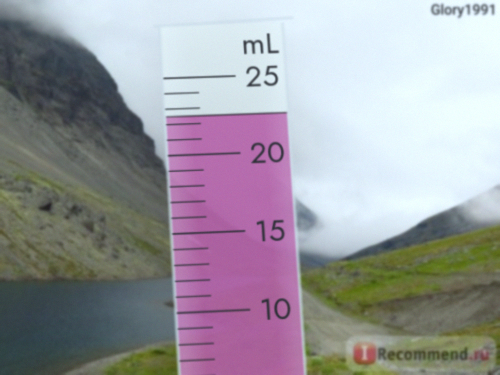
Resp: 22.5 mL
